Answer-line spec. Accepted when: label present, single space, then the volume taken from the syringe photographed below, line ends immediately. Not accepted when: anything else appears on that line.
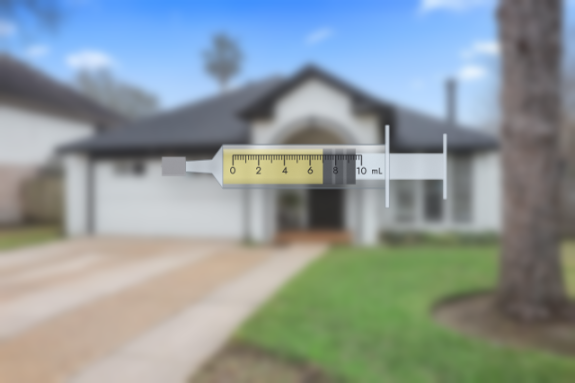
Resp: 7 mL
